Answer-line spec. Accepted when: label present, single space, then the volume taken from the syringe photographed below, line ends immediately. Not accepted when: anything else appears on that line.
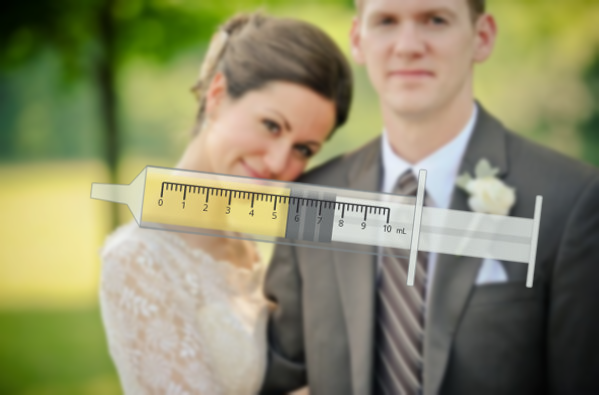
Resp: 5.6 mL
